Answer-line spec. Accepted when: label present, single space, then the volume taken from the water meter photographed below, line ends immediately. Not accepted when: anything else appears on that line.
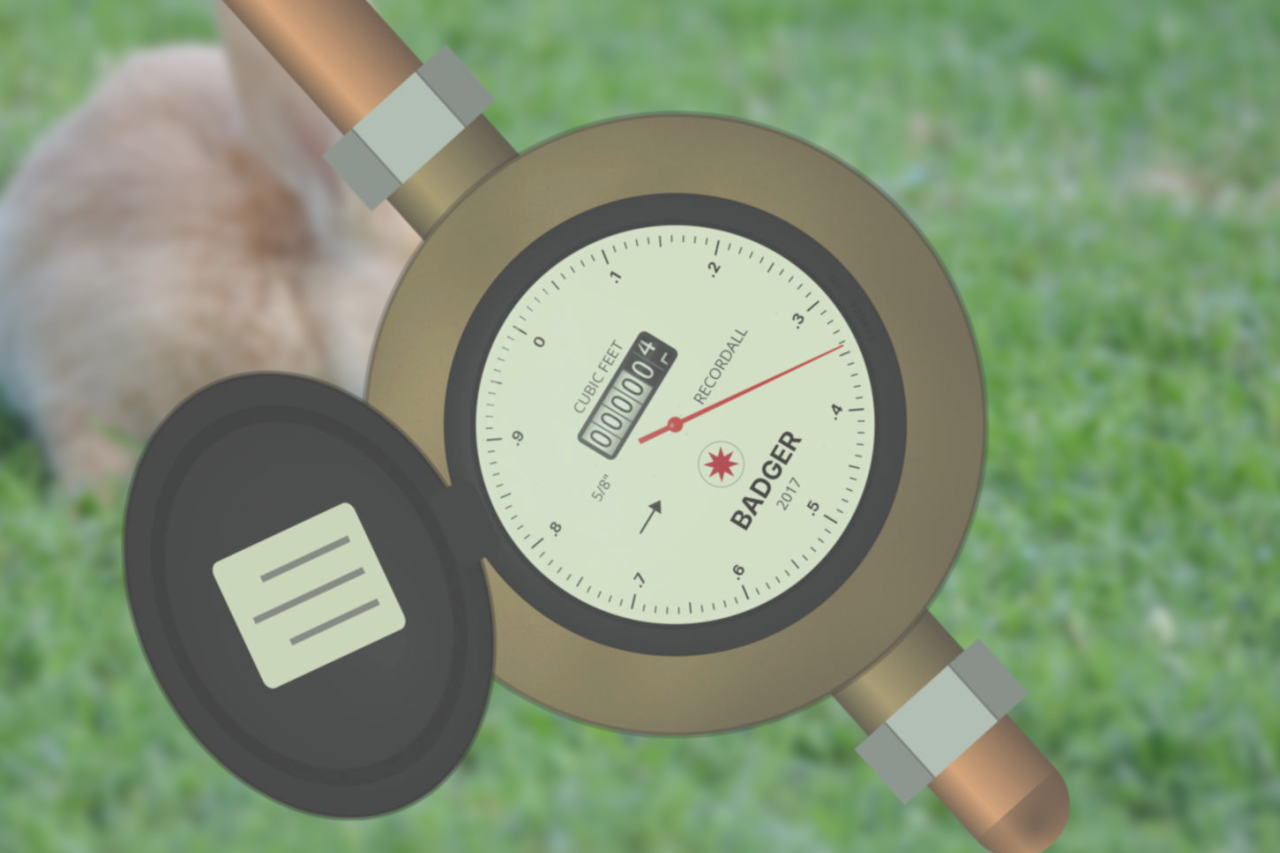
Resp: 4.34 ft³
